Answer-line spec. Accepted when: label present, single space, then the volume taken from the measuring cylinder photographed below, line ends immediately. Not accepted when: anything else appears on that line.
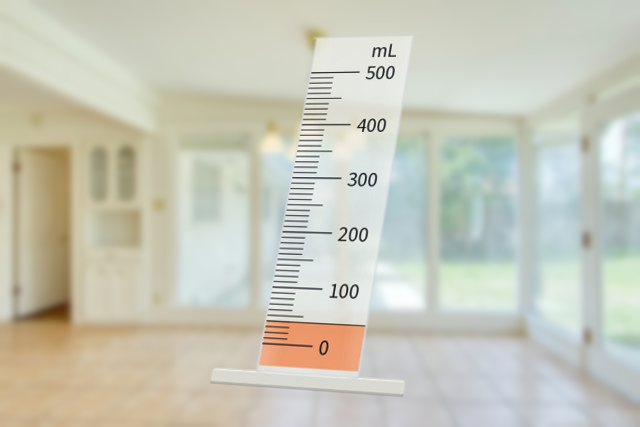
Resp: 40 mL
